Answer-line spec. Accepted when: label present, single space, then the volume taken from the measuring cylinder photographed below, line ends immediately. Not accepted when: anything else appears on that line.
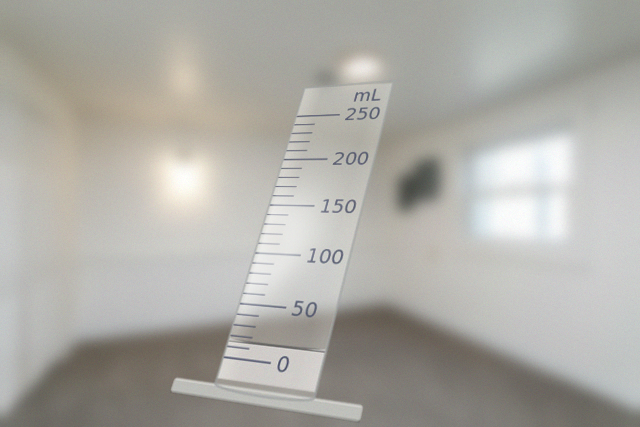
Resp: 15 mL
